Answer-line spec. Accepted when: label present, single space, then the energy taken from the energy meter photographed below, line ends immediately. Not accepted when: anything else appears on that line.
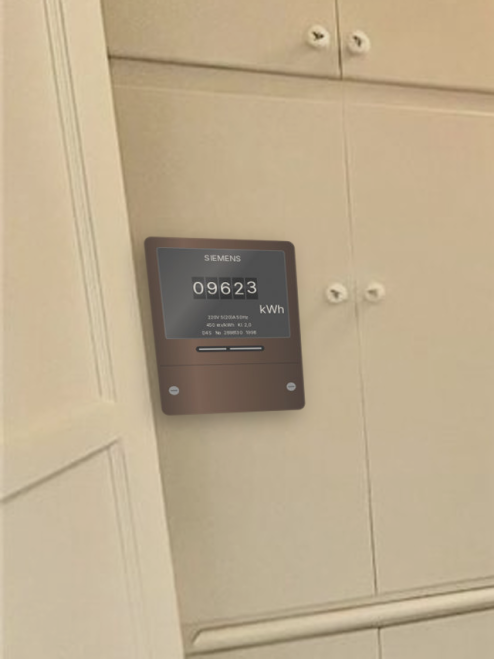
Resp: 9623 kWh
